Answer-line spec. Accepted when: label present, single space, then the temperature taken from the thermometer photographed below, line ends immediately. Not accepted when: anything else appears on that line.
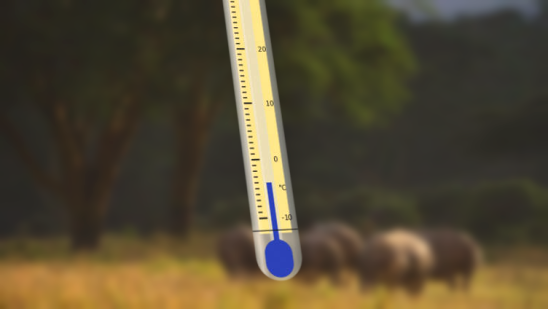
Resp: -4 °C
